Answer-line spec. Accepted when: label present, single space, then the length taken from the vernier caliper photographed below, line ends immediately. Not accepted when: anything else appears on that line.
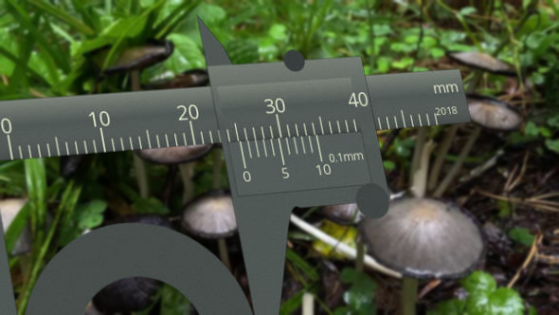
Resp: 25.2 mm
